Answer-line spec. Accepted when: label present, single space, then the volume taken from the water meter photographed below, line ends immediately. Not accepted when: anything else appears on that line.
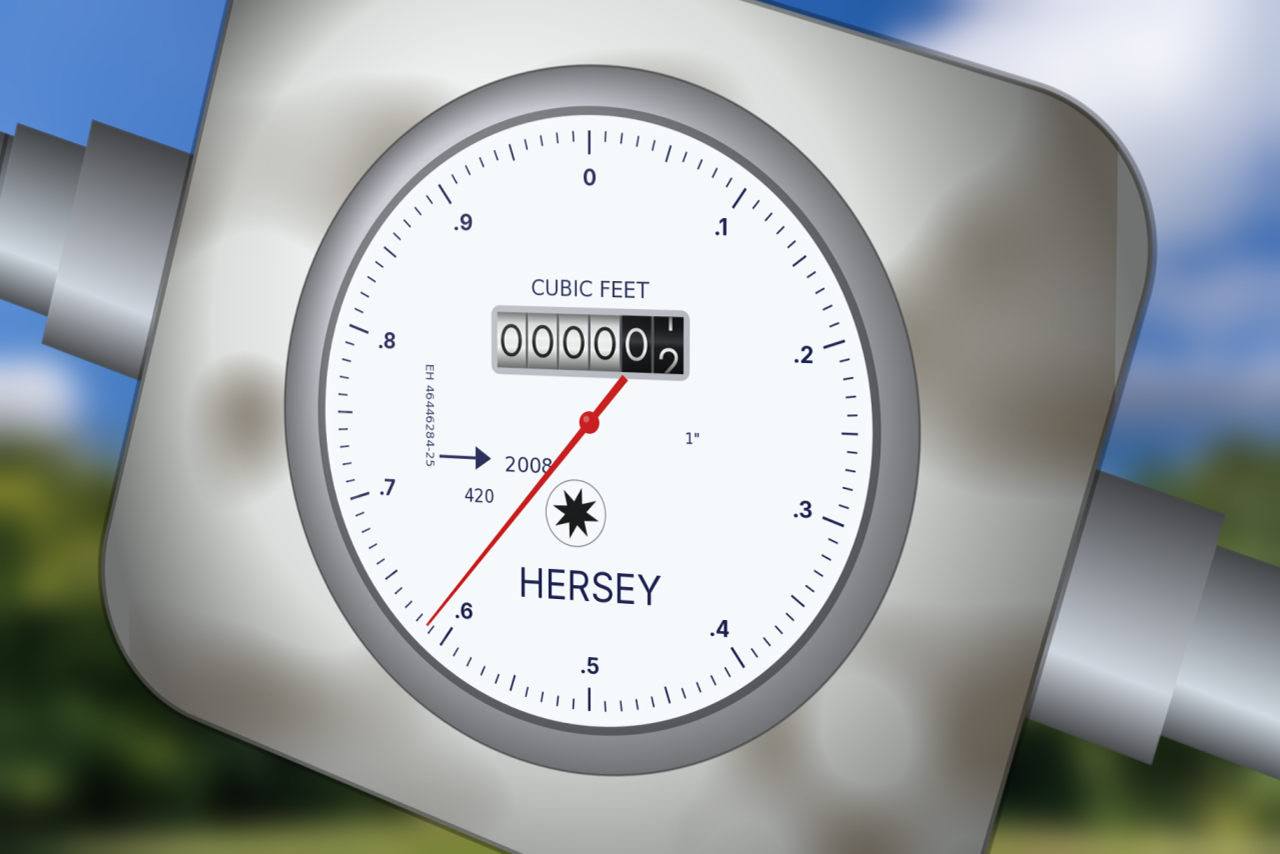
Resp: 1.61 ft³
